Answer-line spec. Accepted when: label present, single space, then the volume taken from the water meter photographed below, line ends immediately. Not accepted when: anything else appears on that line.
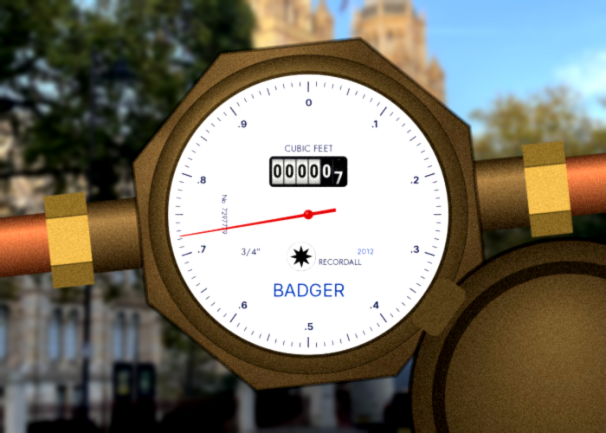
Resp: 6.72 ft³
